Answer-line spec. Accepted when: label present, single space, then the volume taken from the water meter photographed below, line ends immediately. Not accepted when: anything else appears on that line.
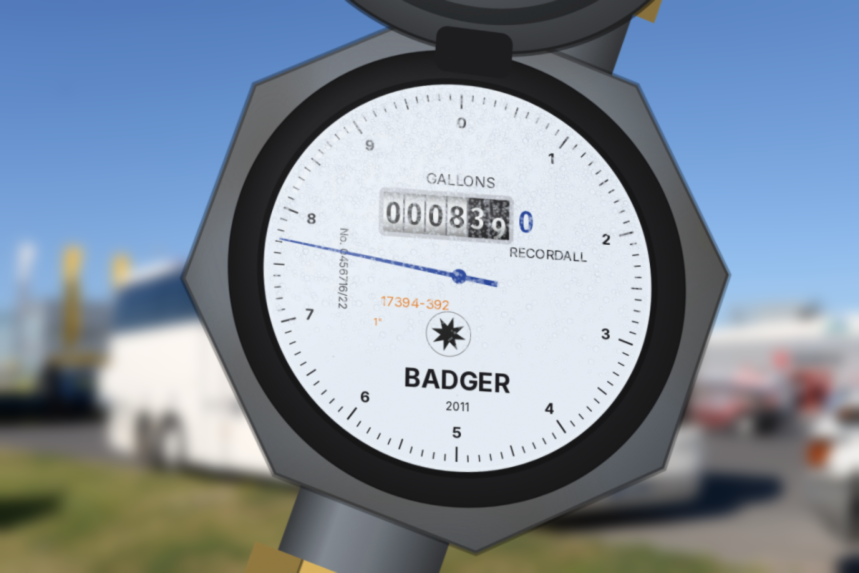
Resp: 8387.7 gal
